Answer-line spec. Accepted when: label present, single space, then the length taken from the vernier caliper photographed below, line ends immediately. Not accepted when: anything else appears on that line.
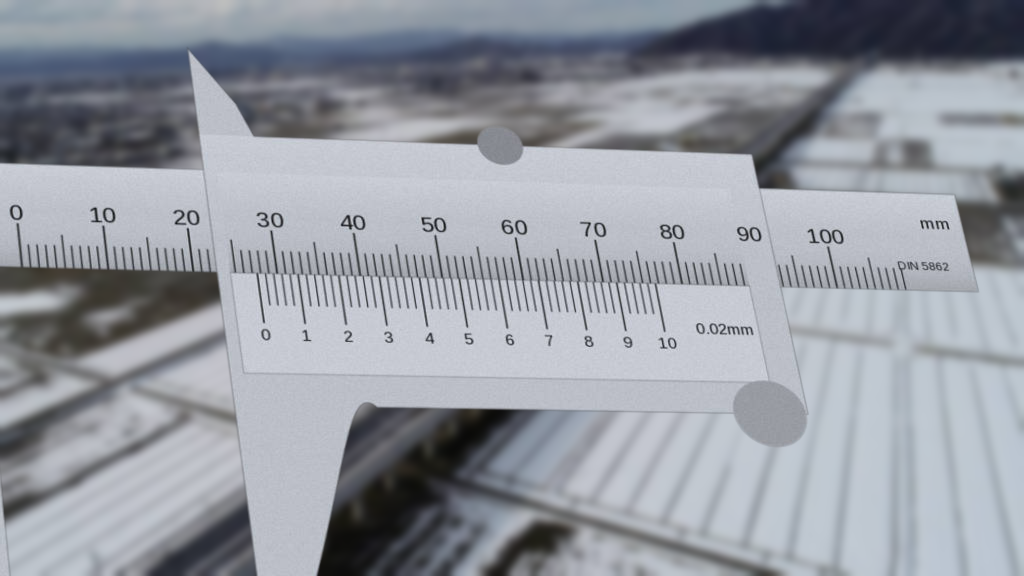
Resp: 27.6 mm
